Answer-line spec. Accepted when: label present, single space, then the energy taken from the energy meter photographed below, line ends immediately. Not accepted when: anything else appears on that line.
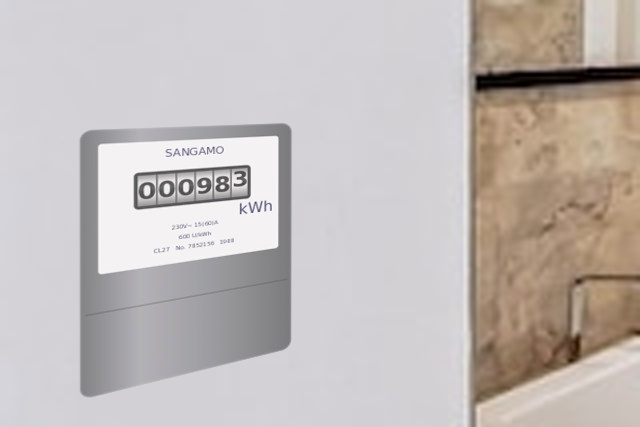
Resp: 983 kWh
